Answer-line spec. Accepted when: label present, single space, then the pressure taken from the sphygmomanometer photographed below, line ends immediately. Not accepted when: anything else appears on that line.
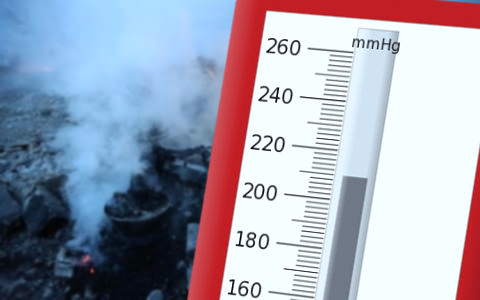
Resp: 210 mmHg
